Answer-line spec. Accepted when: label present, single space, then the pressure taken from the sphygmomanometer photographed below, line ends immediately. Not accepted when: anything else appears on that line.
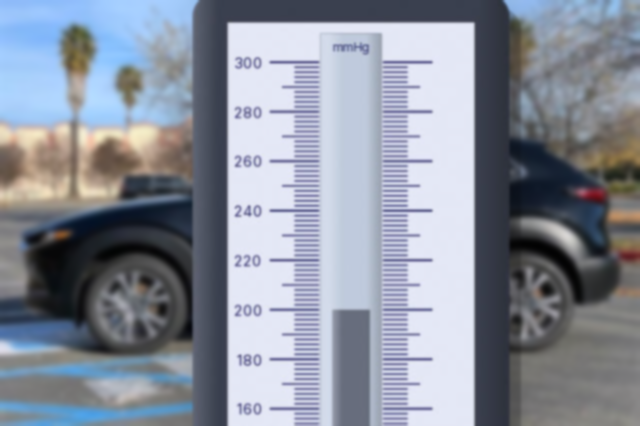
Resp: 200 mmHg
